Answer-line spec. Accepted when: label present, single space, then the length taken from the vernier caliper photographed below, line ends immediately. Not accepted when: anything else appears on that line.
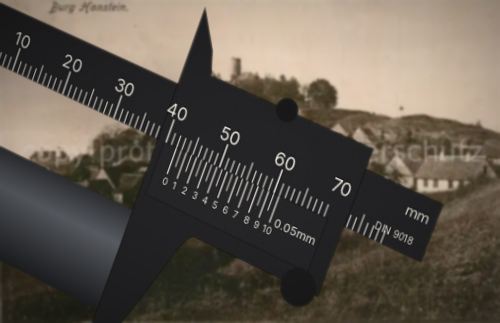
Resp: 42.0 mm
